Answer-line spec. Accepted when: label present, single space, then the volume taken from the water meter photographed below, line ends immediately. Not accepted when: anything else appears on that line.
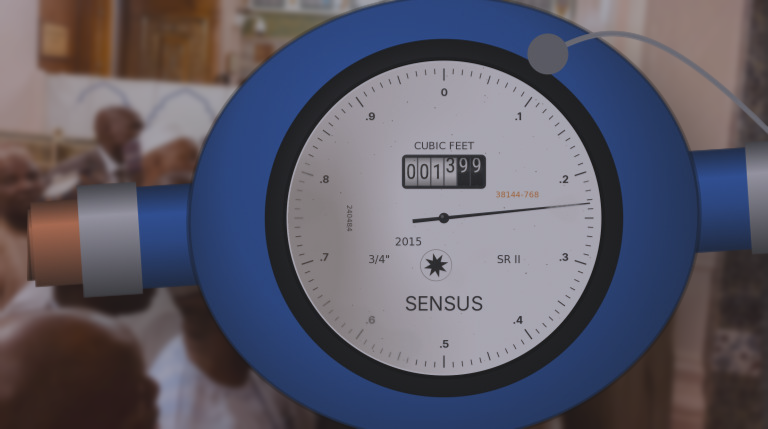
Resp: 1399.23 ft³
